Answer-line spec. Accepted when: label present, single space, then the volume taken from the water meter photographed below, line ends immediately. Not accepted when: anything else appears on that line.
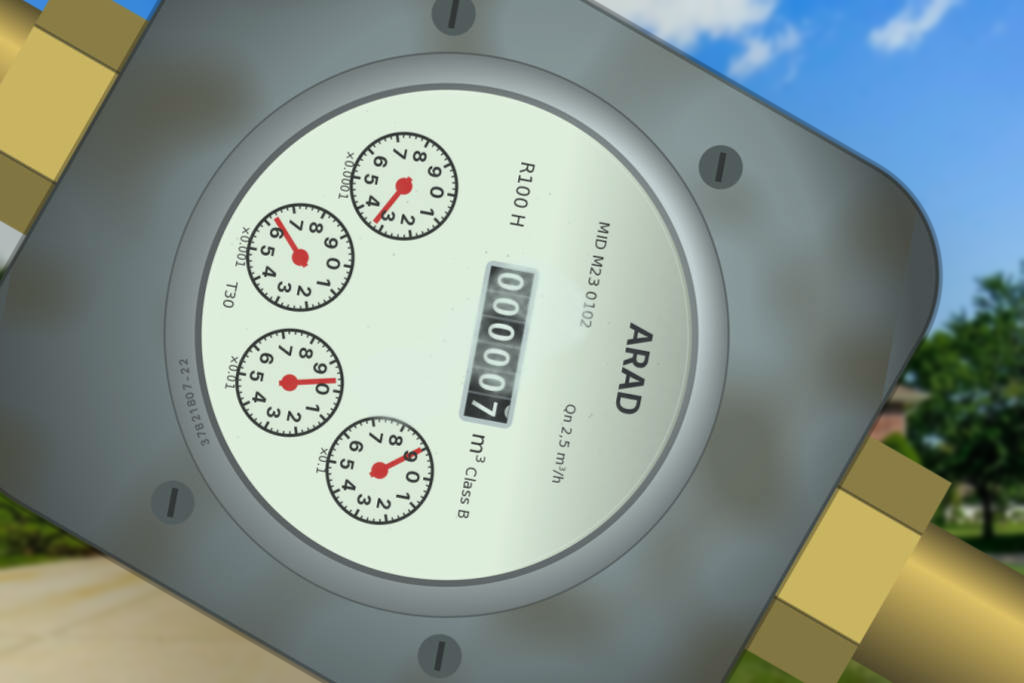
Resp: 6.8963 m³
